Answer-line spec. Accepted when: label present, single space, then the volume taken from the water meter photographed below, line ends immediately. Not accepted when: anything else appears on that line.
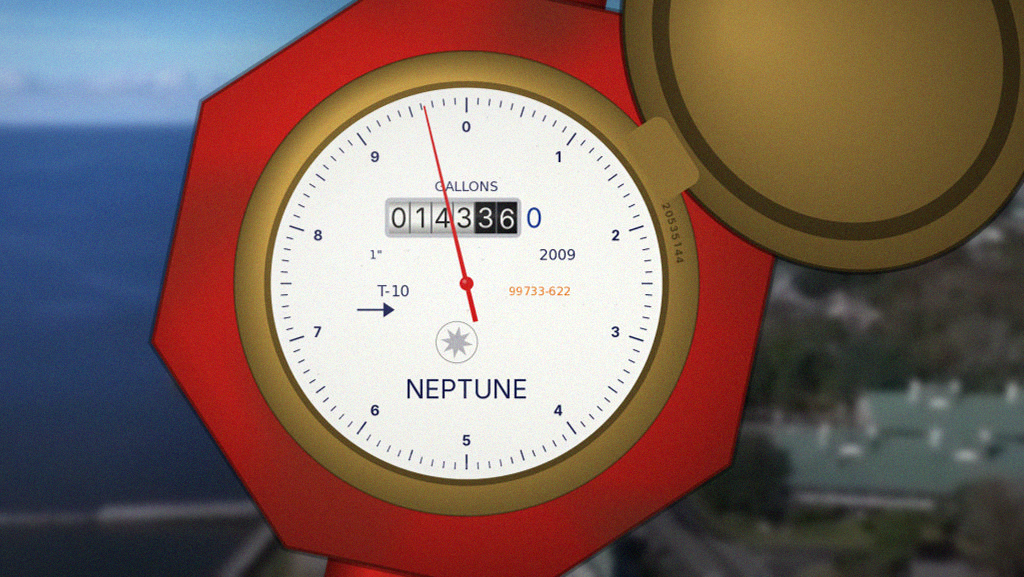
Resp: 143359.6 gal
